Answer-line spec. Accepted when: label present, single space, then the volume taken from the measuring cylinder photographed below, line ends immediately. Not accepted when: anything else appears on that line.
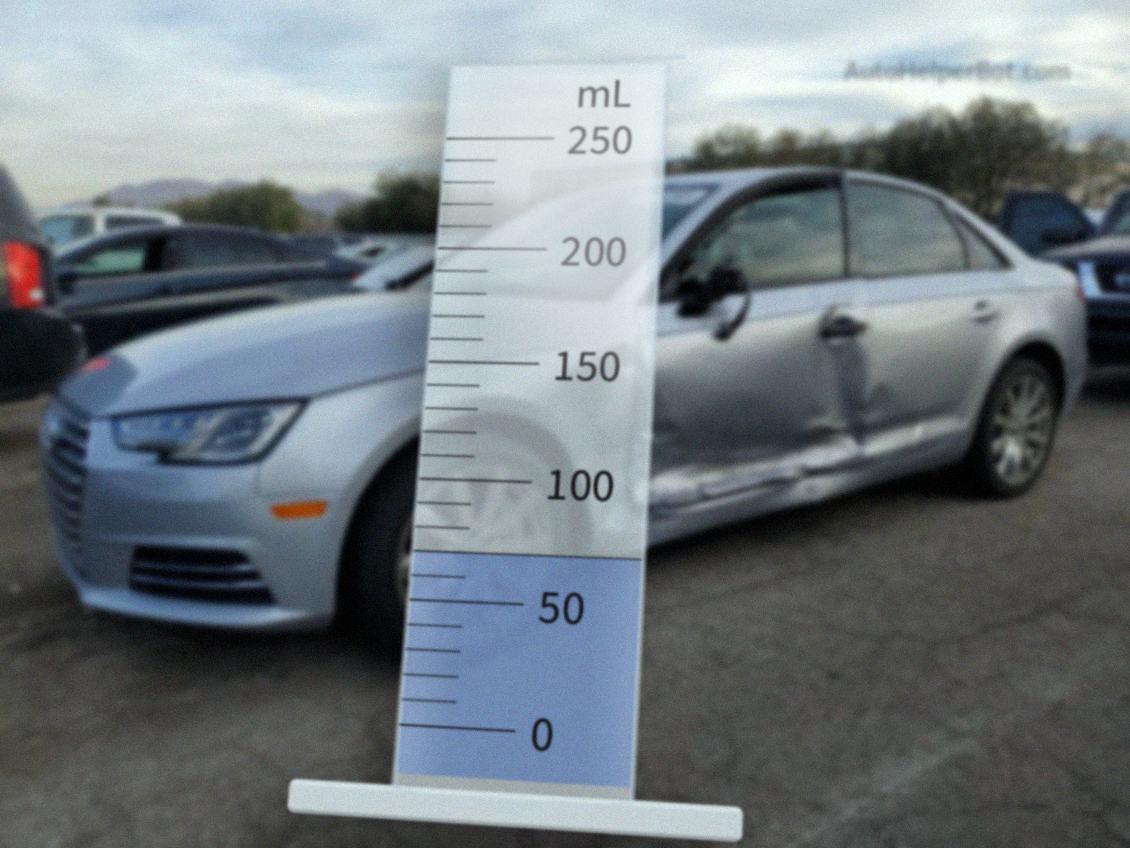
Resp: 70 mL
